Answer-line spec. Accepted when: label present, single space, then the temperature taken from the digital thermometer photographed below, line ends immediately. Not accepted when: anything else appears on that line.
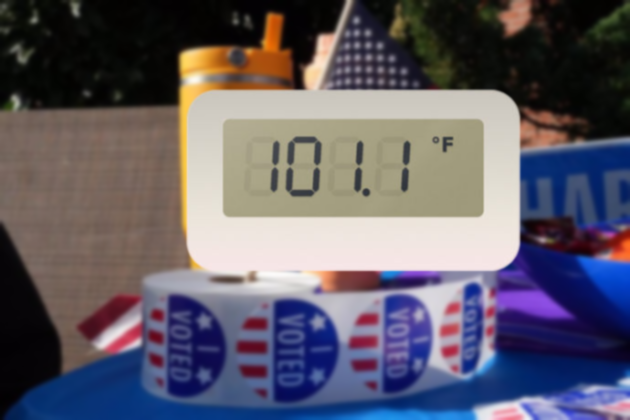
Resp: 101.1 °F
